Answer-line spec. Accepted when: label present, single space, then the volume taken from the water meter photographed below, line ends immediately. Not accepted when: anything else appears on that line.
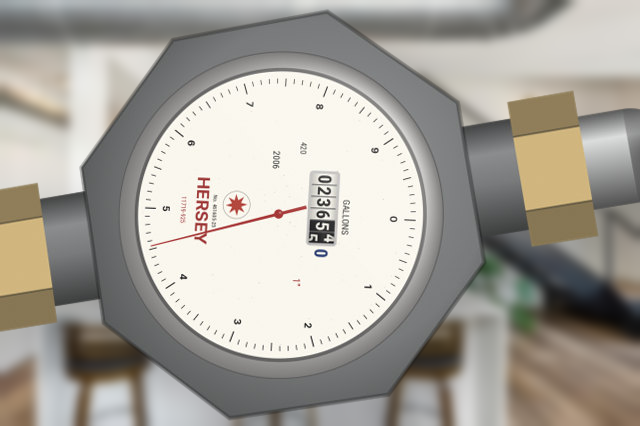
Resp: 236544.5 gal
